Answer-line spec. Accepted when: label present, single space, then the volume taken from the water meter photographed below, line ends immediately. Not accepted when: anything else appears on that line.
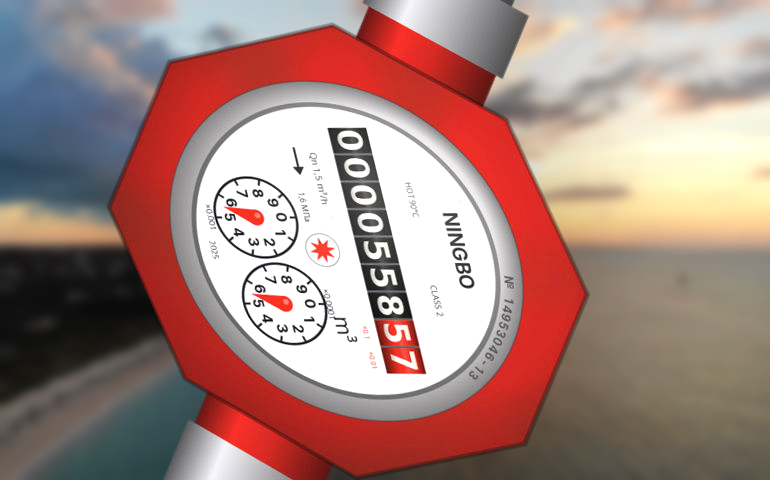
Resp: 558.5755 m³
